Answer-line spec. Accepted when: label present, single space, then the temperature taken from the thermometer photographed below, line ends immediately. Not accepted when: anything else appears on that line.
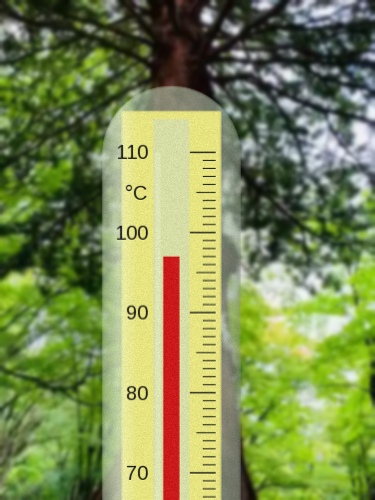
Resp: 97 °C
